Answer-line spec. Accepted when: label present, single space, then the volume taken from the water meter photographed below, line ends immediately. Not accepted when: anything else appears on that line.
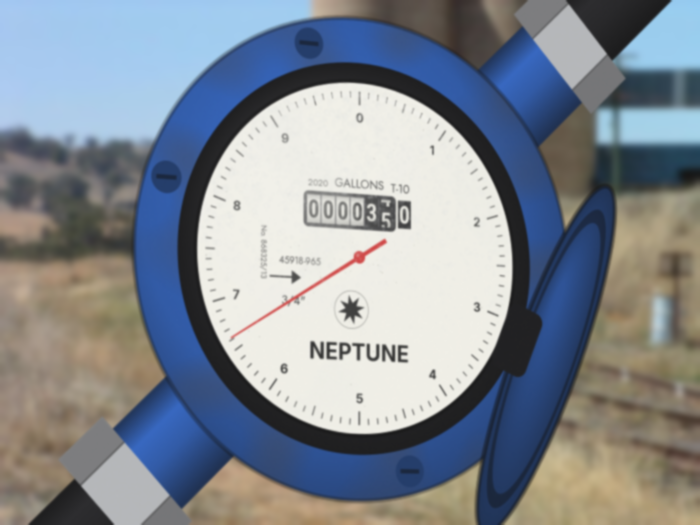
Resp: 346.6 gal
